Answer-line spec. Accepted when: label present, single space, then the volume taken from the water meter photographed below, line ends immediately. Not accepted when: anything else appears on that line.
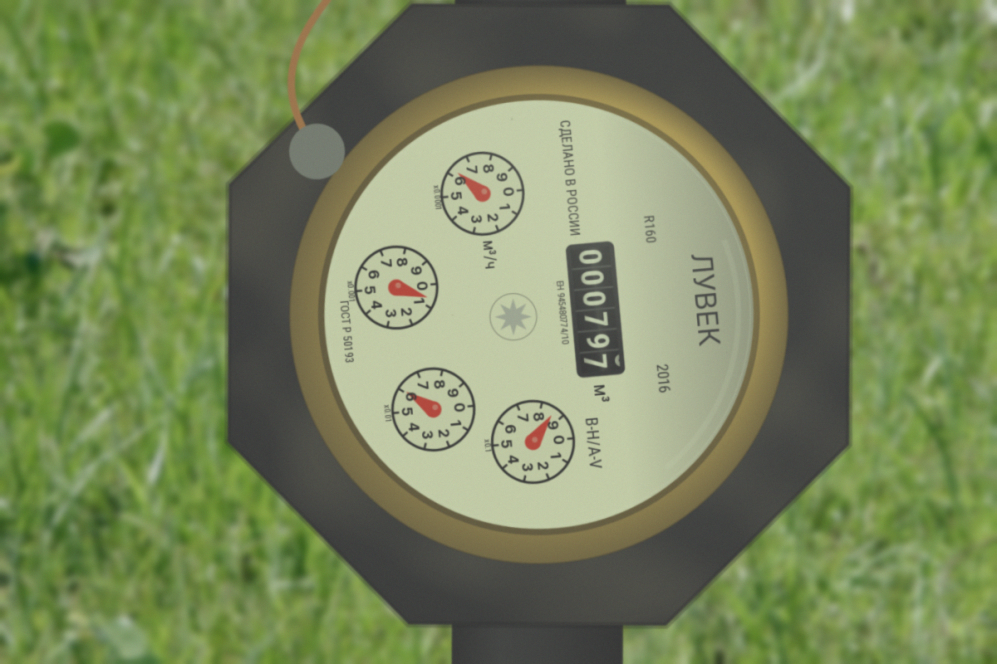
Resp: 796.8606 m³
